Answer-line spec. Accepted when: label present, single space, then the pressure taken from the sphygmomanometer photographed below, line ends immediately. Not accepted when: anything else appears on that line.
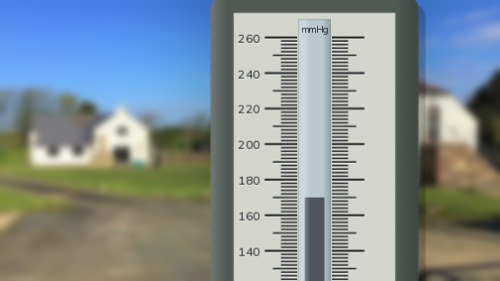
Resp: 170 mmHg
